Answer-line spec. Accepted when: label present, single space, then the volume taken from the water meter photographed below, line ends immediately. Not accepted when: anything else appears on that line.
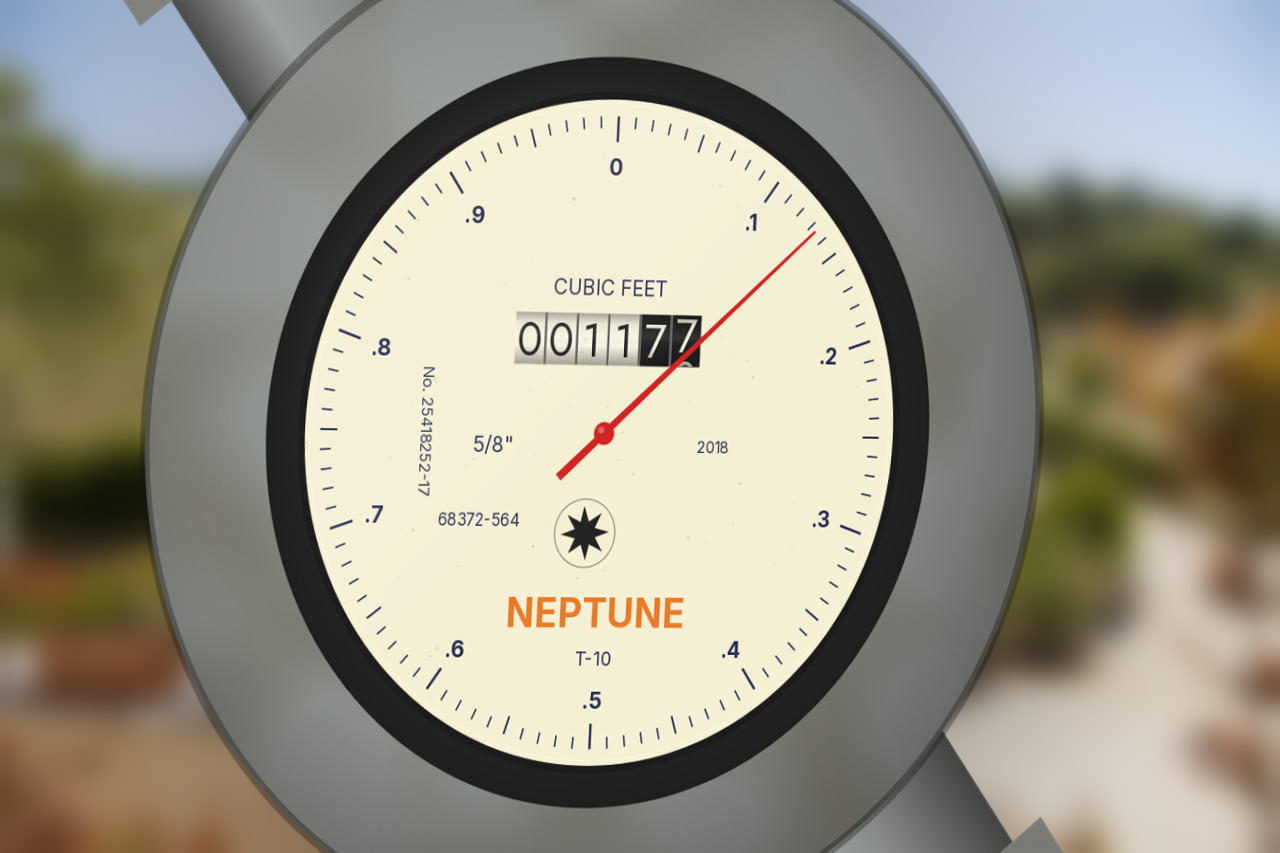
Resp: 1177.13 ft³
